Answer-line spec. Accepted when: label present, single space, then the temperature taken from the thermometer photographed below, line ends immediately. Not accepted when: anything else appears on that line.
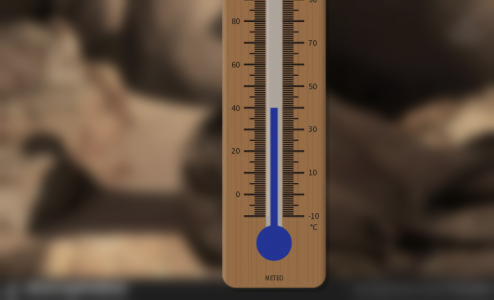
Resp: 40 °C
